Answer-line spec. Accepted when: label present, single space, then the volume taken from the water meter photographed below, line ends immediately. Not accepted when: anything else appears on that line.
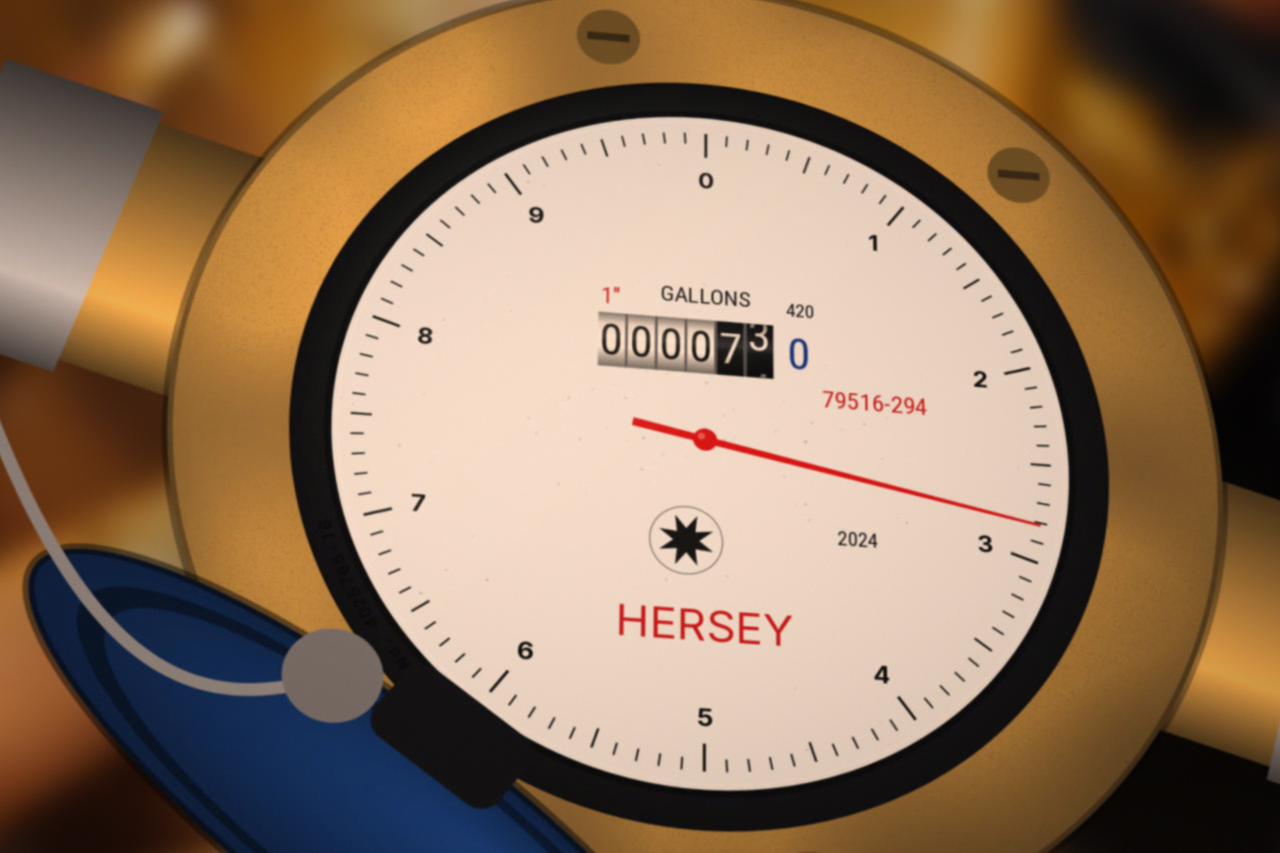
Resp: 732.8 gal
